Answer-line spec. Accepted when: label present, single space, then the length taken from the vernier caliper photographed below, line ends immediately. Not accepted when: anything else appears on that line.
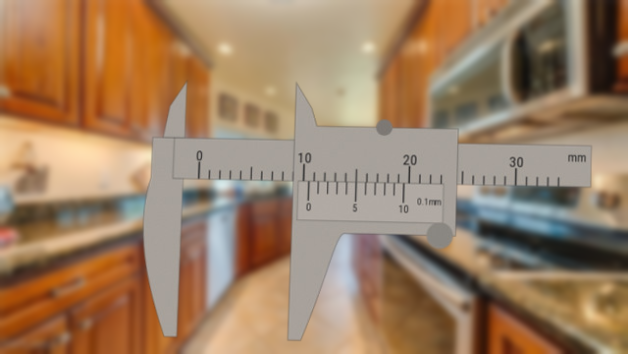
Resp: 10.5 mm
